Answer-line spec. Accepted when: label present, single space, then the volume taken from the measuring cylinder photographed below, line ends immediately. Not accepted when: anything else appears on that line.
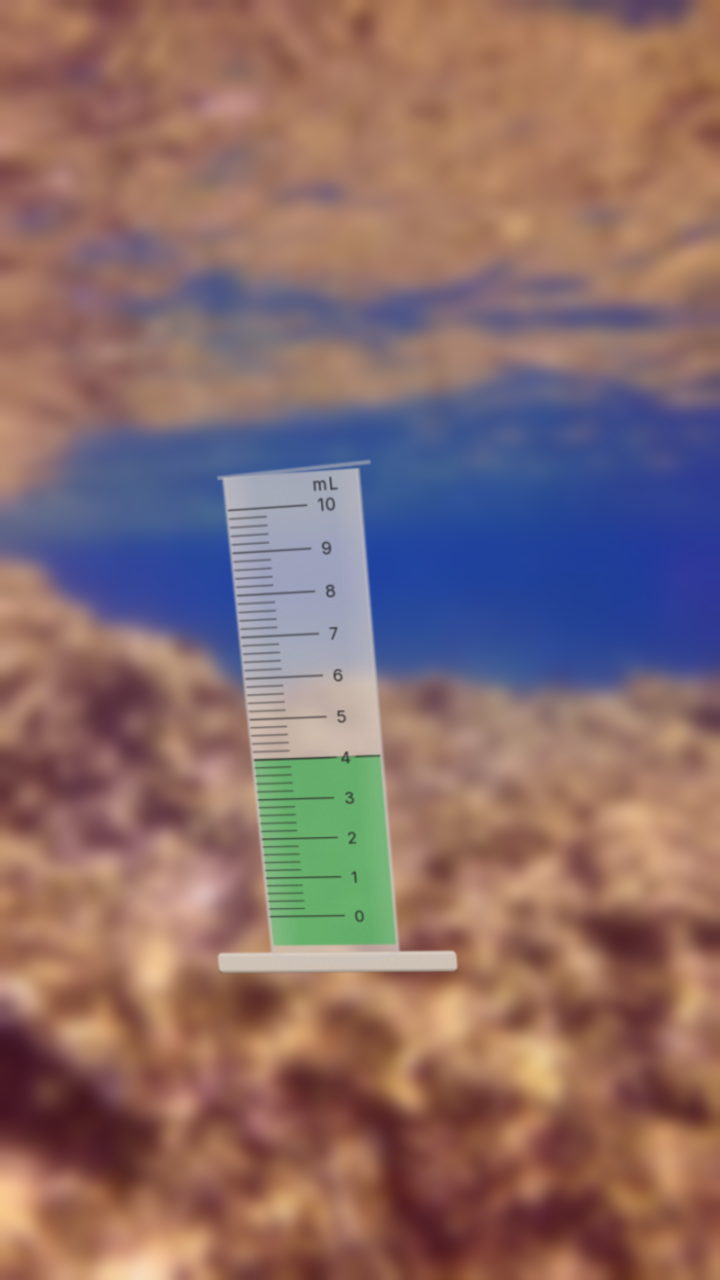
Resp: 4 mL
